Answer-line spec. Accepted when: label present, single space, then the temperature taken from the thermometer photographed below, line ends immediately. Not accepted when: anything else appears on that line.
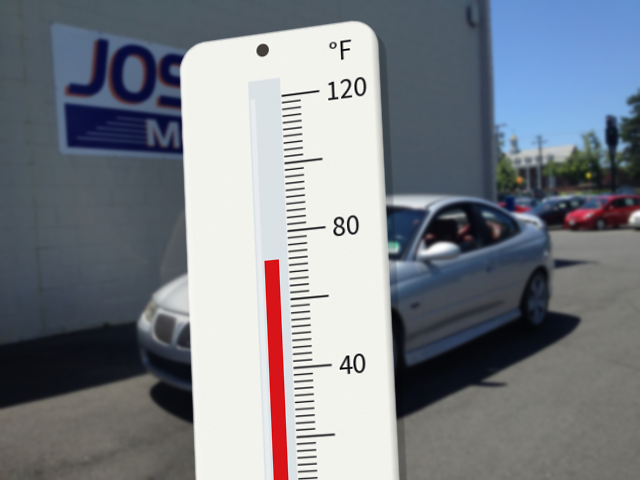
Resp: 72 °F
